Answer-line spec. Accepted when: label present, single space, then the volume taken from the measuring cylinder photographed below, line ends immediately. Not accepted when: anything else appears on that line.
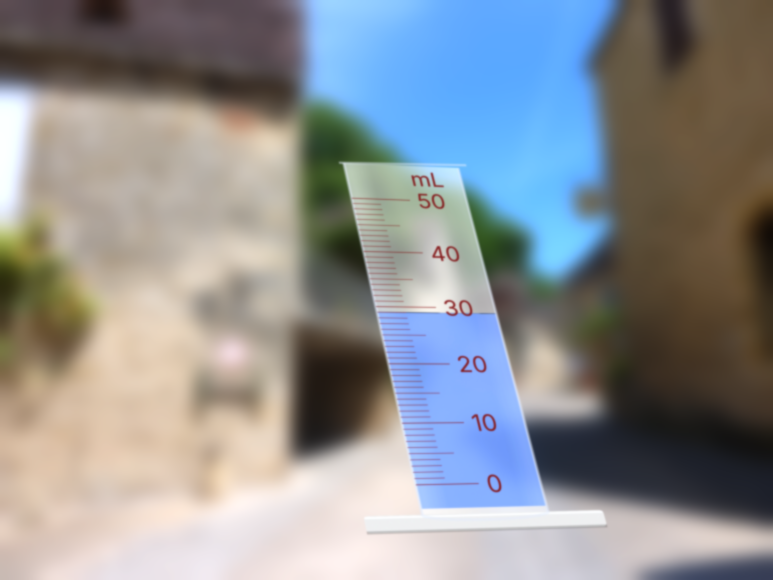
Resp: 29 mL
